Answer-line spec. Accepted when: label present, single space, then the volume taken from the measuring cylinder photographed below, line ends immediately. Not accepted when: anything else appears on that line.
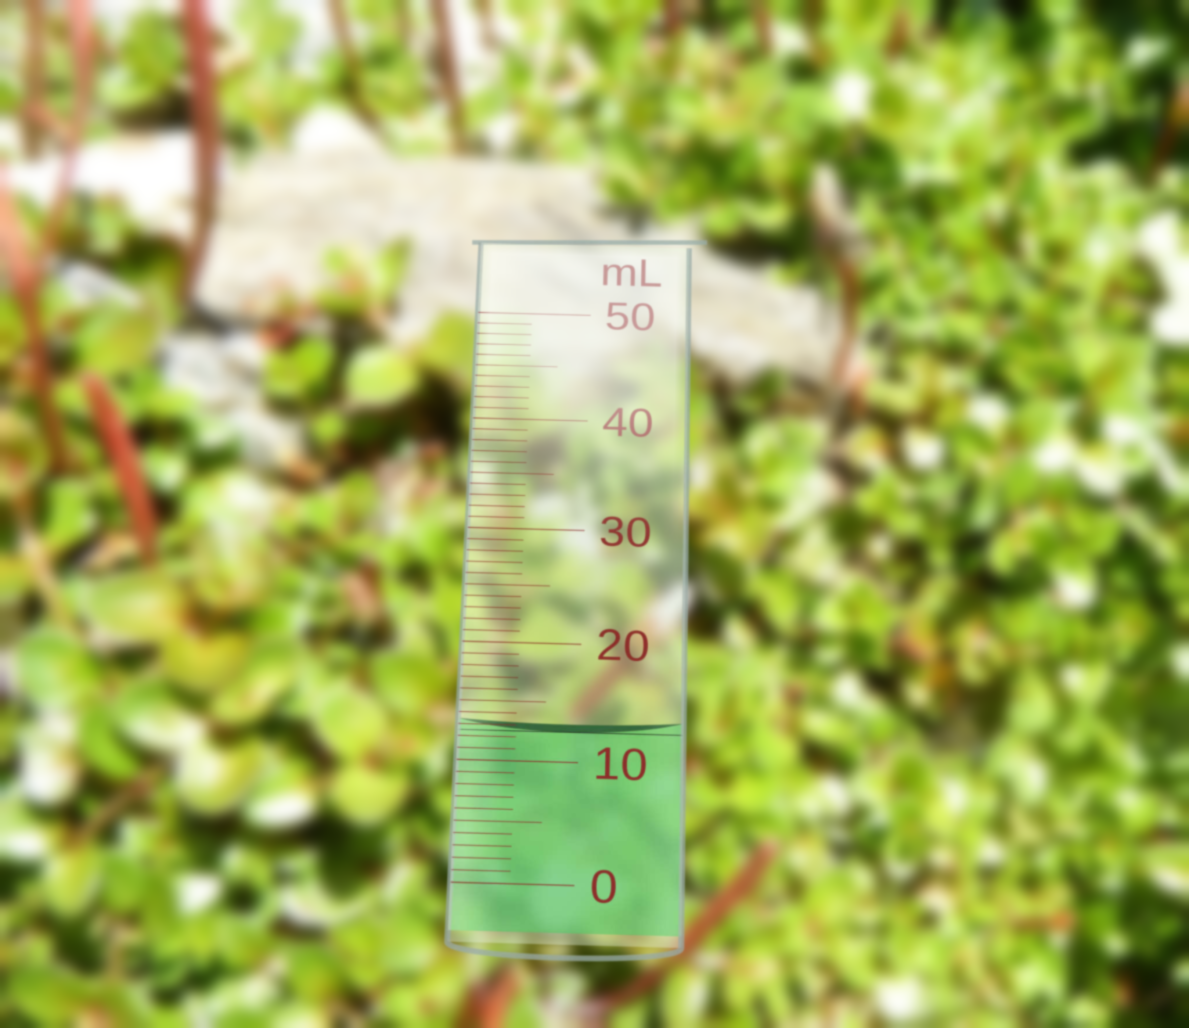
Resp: 12.5 mL
